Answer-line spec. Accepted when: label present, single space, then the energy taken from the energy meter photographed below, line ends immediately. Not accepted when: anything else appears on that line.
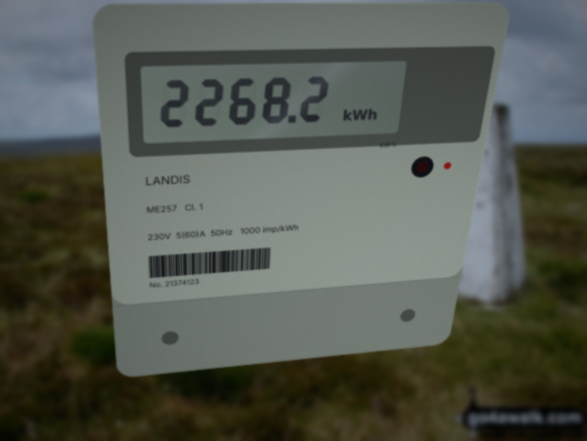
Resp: 2268.2 kWh
